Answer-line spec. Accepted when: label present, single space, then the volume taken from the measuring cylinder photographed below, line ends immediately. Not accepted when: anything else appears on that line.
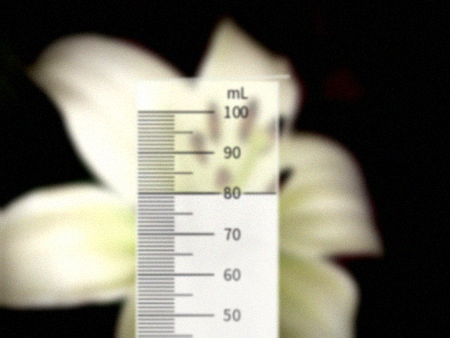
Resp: 80 mL
